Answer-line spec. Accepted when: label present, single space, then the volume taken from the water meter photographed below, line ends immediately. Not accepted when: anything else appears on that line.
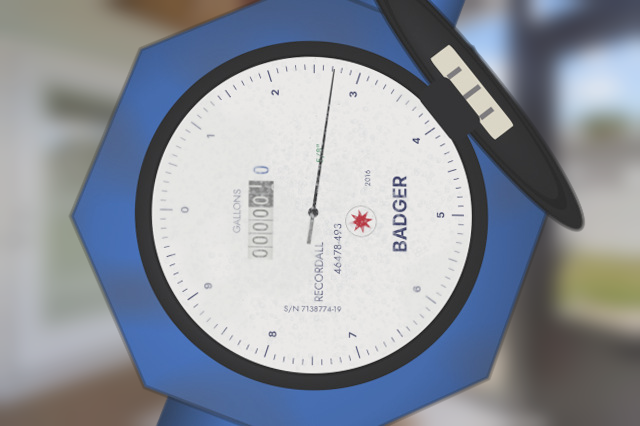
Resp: 12.7 gal
